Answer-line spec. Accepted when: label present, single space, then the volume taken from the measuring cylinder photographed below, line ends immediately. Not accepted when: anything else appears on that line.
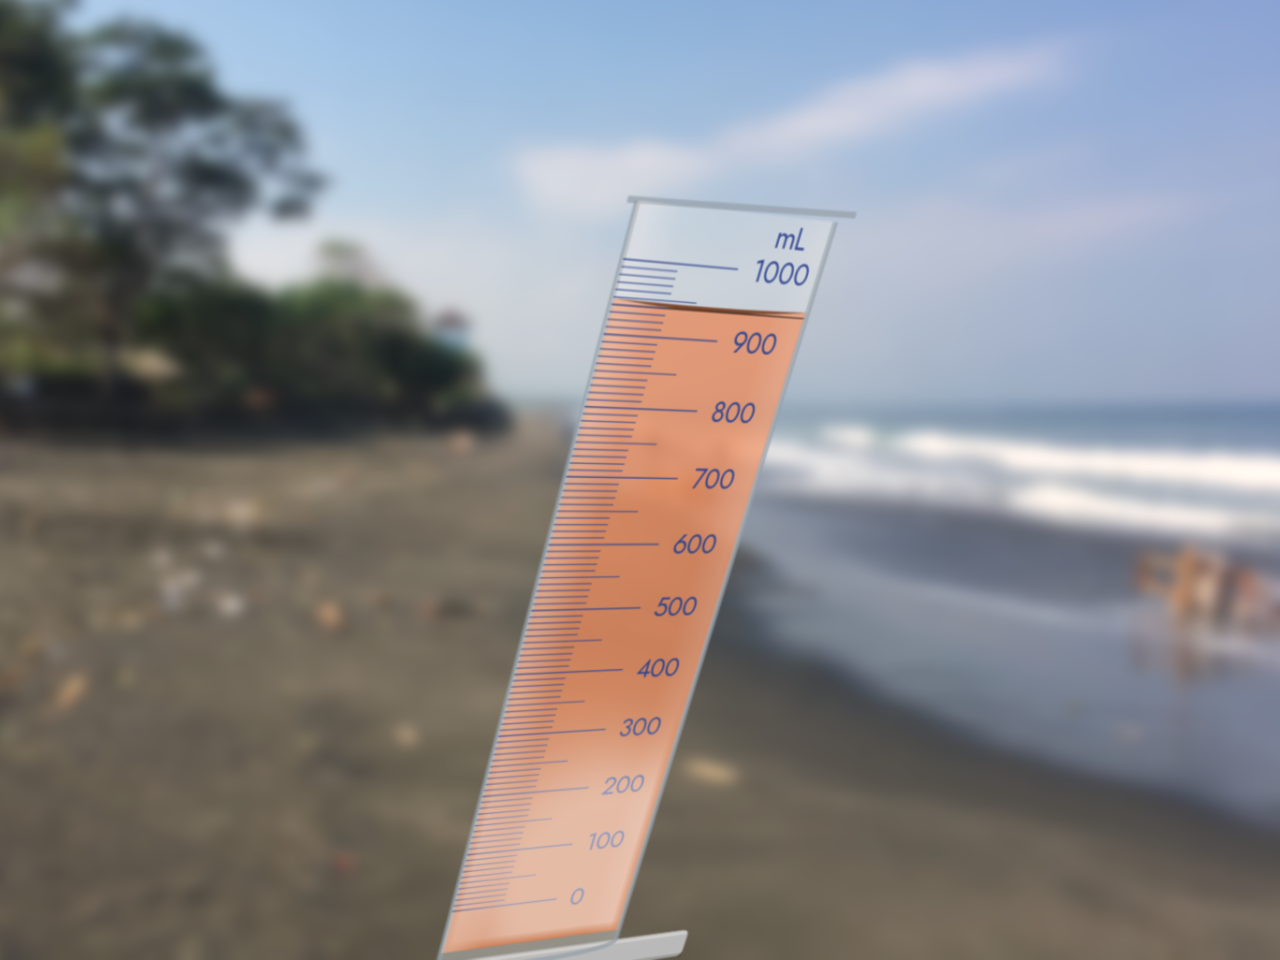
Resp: 940 mL
